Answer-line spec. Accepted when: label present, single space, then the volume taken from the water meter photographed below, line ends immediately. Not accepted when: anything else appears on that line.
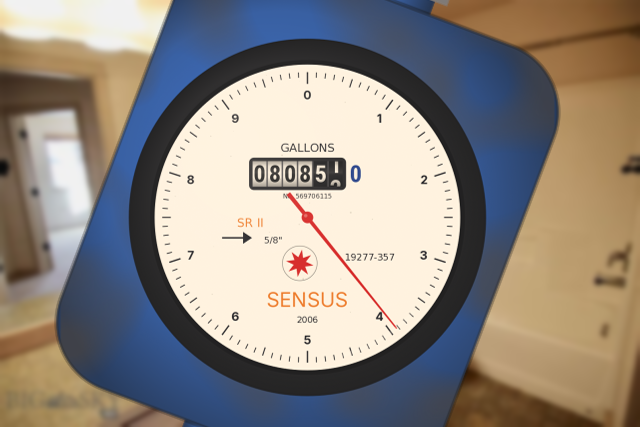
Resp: 808513.9 gal
